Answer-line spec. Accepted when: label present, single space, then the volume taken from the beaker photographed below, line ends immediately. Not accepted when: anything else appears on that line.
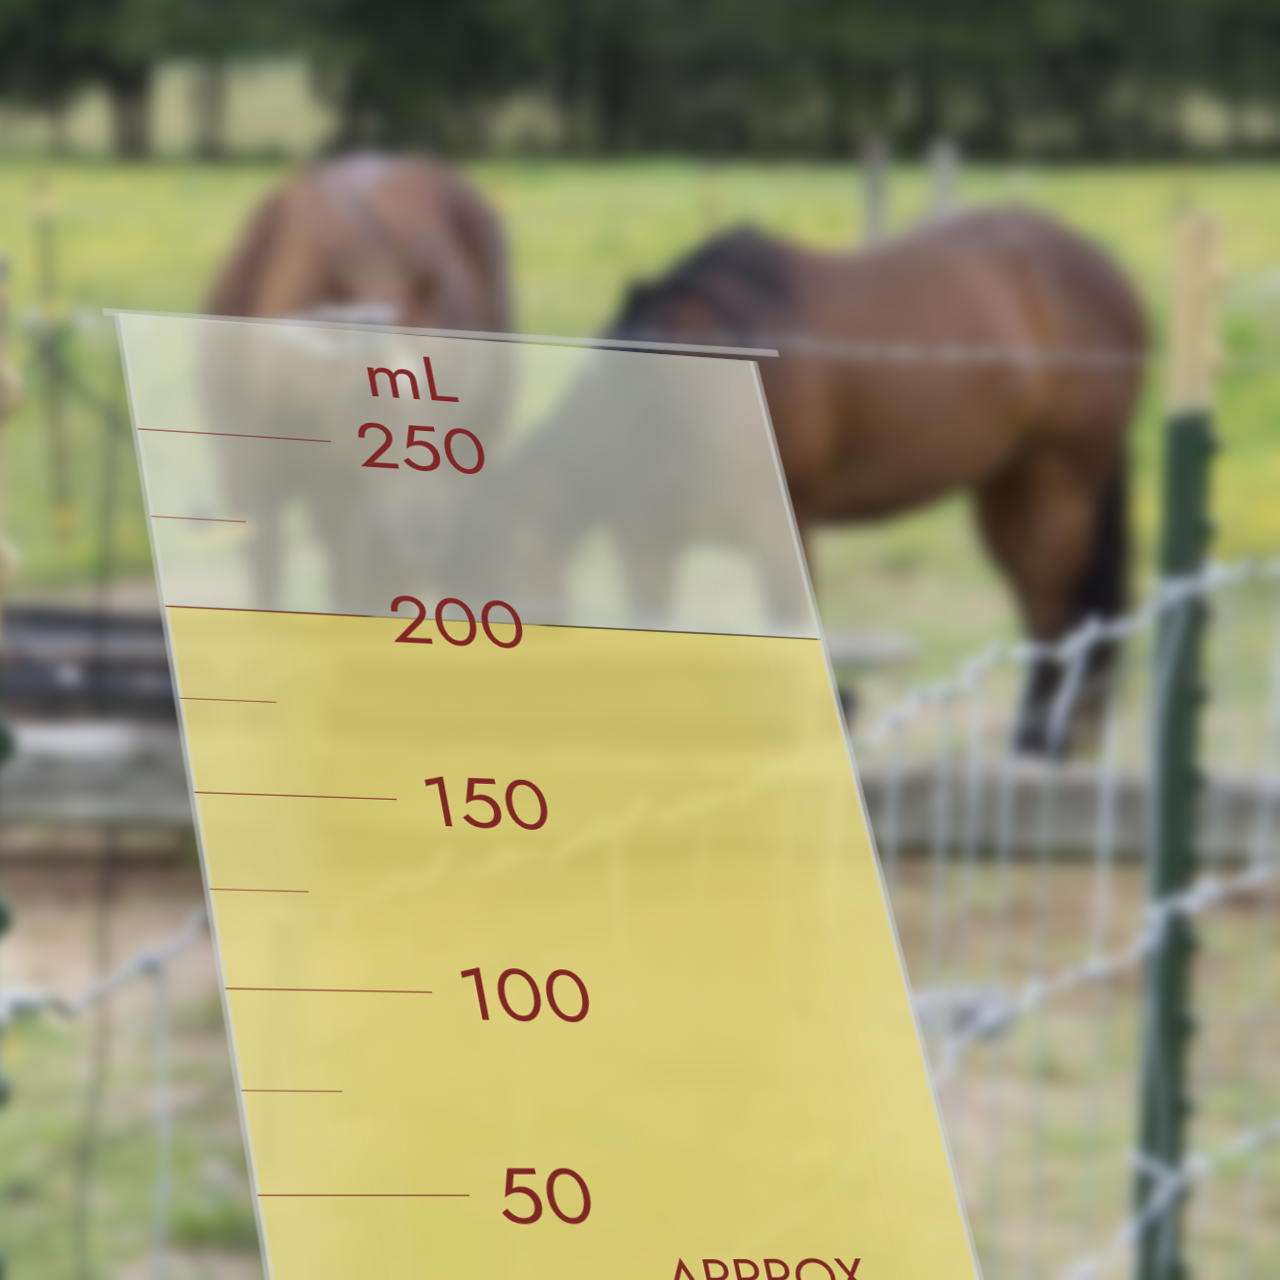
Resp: 200 mL
